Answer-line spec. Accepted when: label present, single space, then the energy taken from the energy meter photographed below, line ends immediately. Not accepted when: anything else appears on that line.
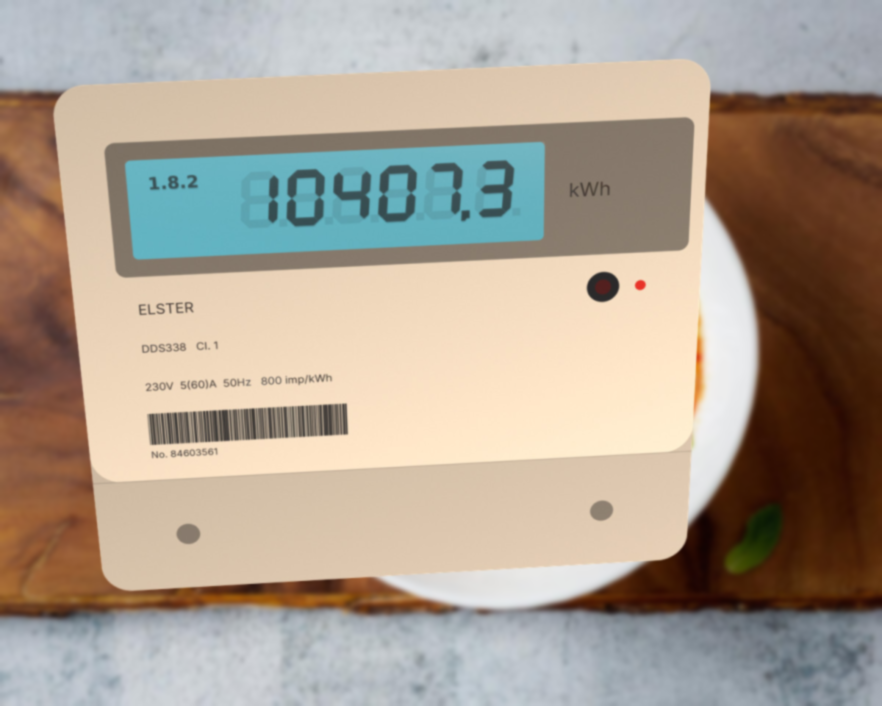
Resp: 10407.3 kWh
